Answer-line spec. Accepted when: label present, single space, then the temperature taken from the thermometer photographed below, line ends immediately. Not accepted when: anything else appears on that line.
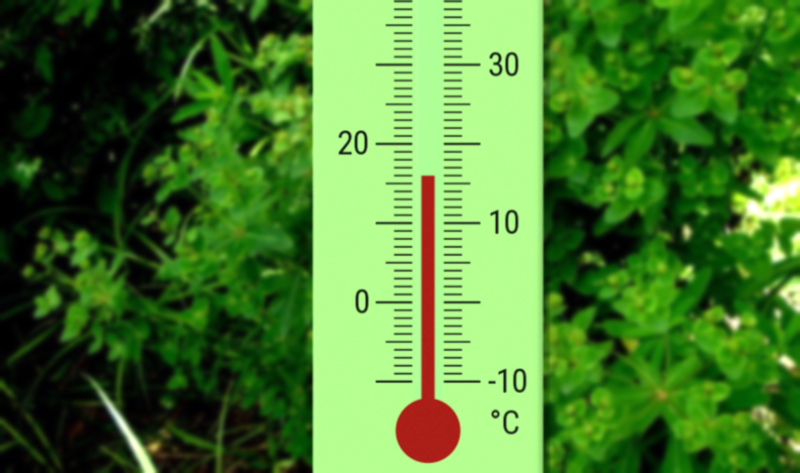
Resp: 16 °C
